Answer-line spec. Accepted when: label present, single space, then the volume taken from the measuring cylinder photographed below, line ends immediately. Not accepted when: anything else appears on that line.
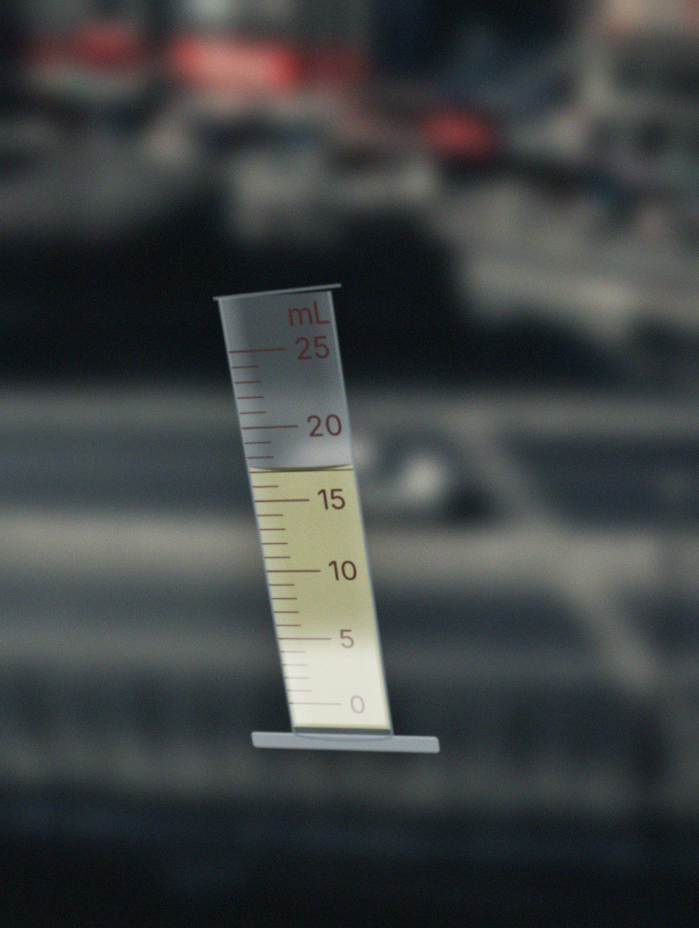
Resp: 17 mL
